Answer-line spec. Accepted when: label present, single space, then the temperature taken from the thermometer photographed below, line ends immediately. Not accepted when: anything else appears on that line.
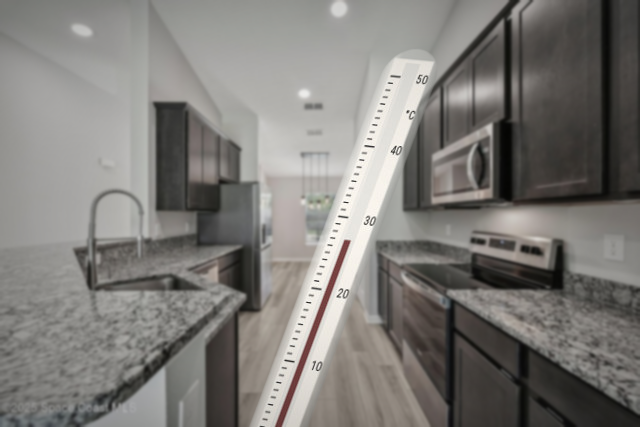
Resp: 27 °C
